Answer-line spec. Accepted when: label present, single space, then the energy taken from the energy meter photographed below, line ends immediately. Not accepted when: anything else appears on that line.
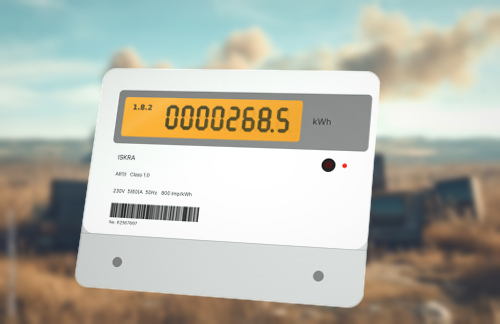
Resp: 268.5 kWh
